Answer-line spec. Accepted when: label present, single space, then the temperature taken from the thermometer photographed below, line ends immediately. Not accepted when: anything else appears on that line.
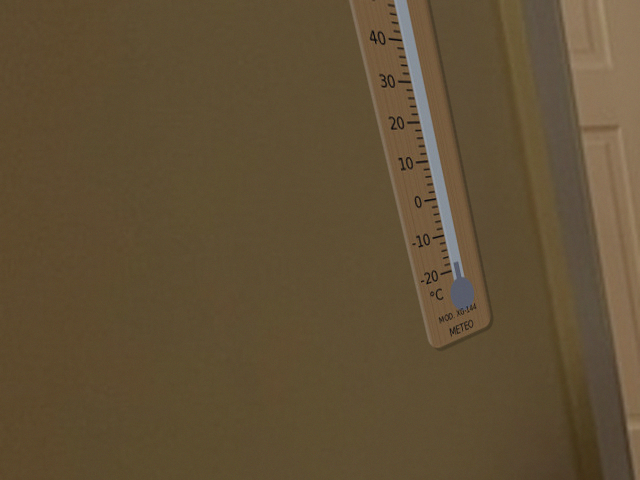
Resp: -18 °C
